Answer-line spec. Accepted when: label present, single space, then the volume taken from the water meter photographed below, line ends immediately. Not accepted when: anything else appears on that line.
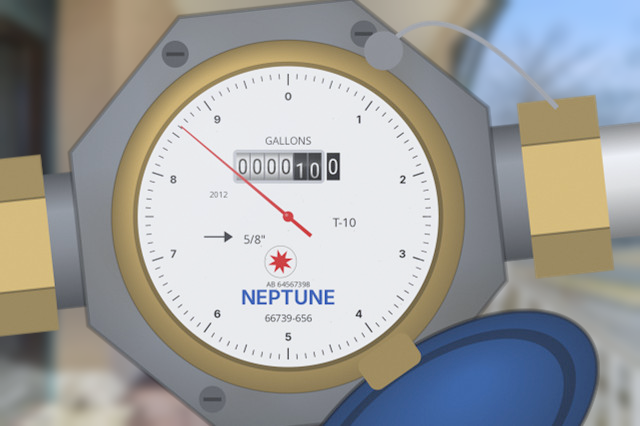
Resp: 98.6 gal
